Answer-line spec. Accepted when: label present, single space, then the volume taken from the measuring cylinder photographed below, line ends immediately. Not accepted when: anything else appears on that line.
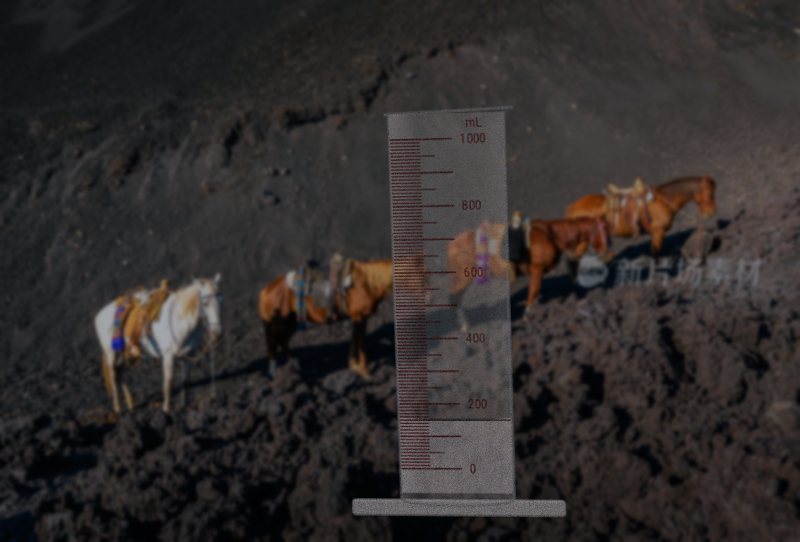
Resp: 150 mL
